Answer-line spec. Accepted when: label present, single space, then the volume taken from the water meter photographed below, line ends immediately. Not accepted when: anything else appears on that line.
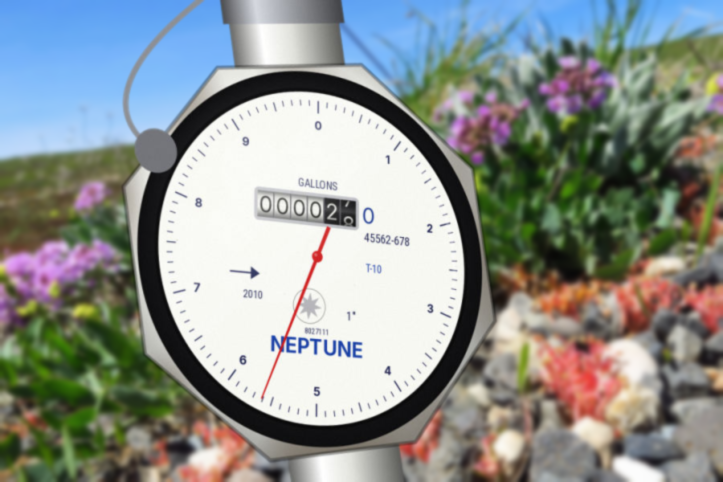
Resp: 275.6 gal
